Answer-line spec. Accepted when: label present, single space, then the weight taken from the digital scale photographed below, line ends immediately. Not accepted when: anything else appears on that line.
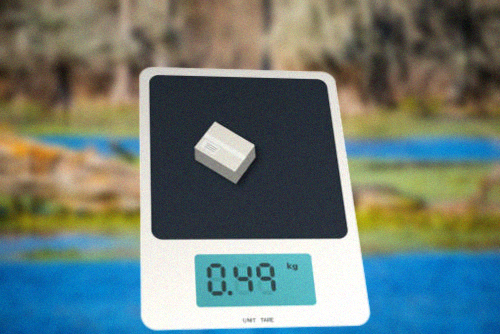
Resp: 0.49 kg
